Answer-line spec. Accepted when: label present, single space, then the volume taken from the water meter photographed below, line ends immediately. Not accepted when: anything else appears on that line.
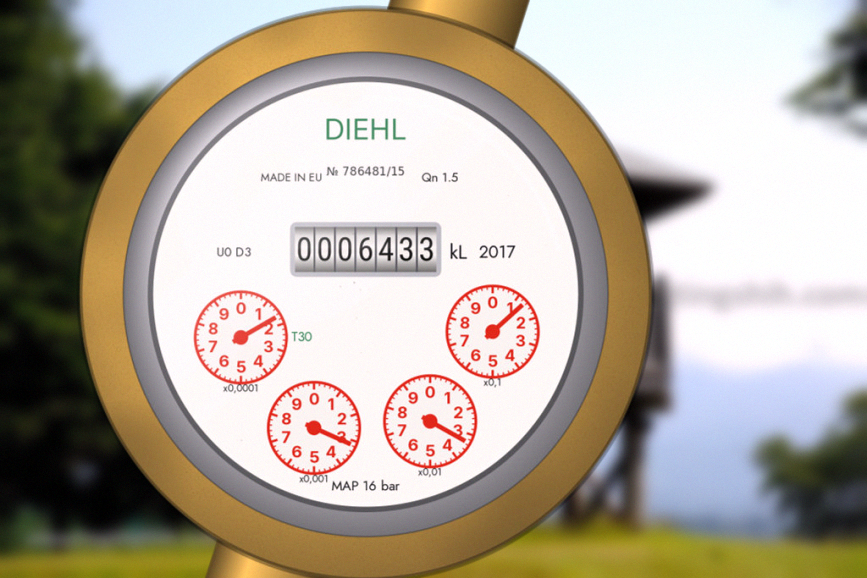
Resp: 6433.1331 kL
